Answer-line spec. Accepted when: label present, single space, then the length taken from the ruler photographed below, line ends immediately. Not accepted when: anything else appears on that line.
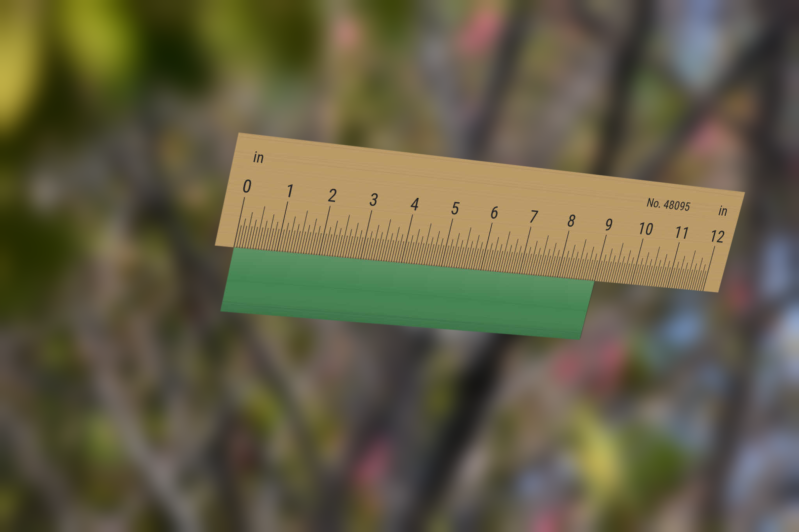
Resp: 9 in
